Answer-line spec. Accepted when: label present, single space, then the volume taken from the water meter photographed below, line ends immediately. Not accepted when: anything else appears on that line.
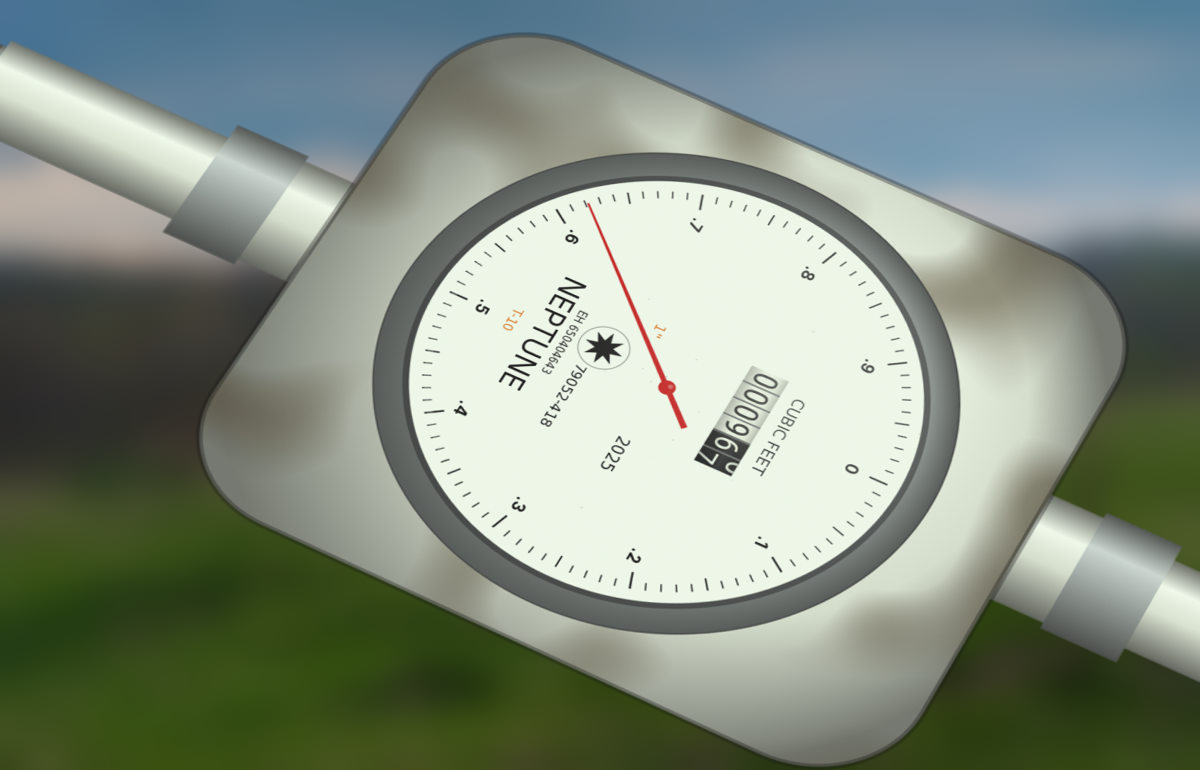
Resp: 966.62 ft³
